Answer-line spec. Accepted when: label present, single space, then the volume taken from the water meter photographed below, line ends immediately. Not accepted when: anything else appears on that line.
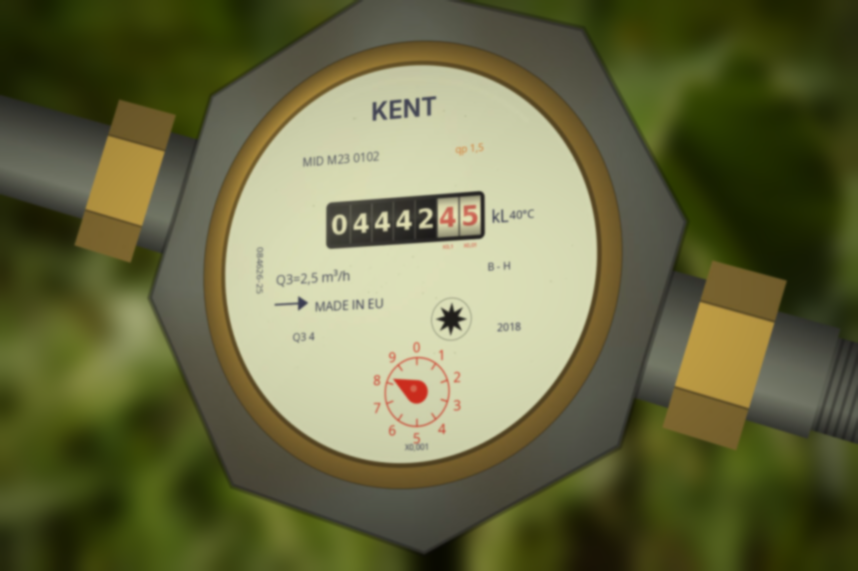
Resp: 4442.458 kL
